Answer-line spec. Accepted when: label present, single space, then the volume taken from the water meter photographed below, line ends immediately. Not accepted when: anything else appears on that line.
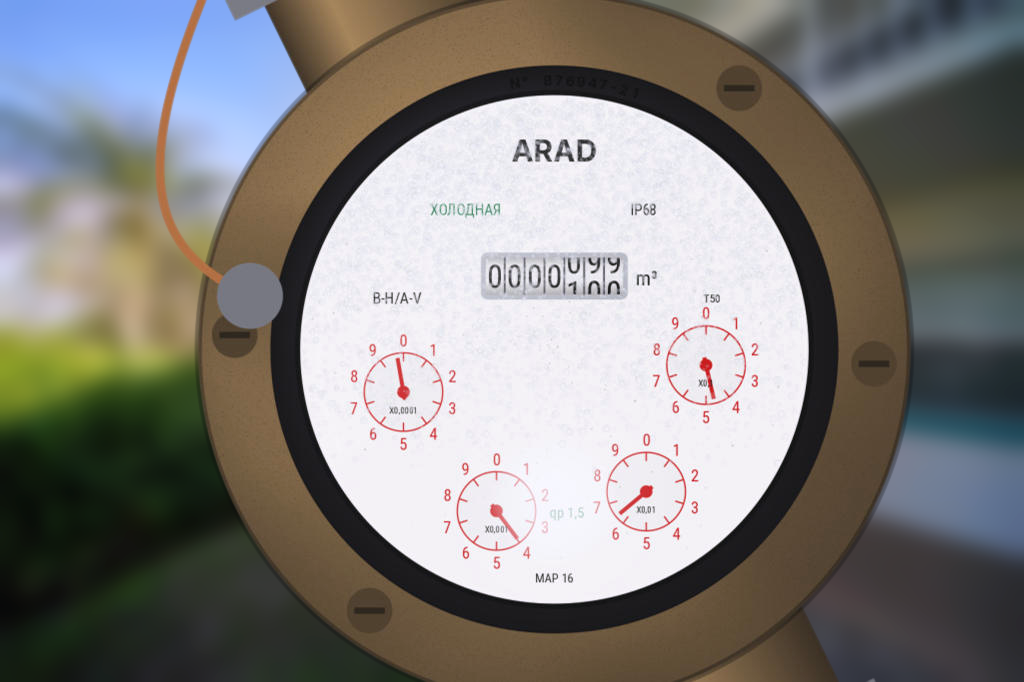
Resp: 99.4639 m³
